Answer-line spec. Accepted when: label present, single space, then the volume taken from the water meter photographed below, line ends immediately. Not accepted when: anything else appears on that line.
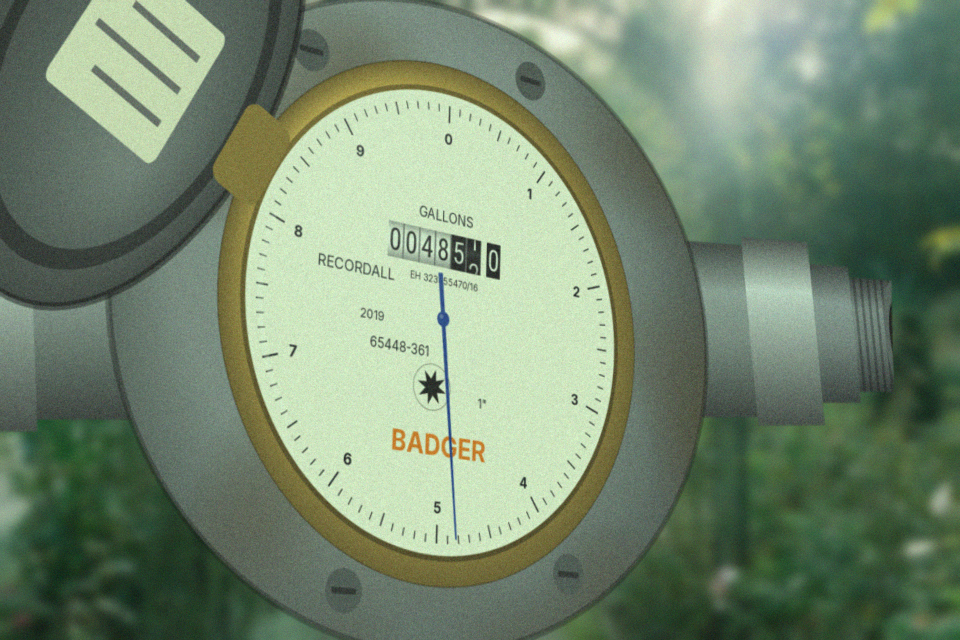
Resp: 48514.8 gal
